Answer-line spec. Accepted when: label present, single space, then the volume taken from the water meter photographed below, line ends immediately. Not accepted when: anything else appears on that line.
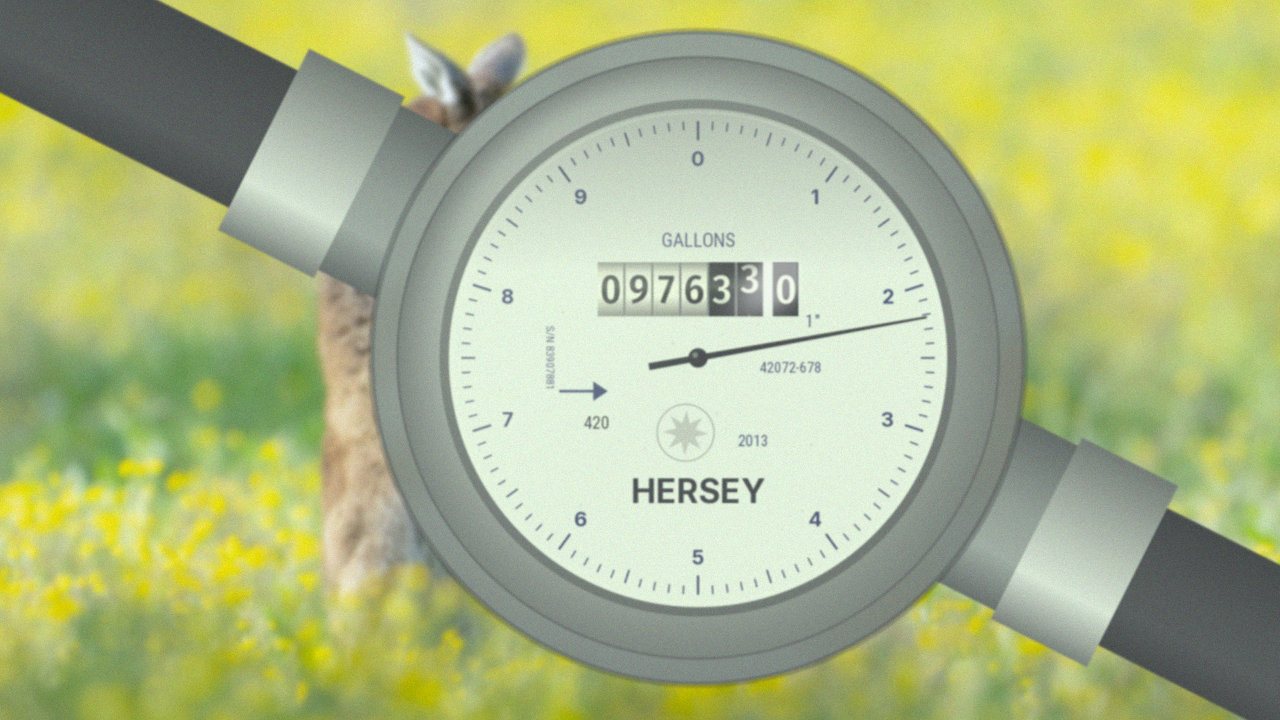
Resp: 976332.2 gal
